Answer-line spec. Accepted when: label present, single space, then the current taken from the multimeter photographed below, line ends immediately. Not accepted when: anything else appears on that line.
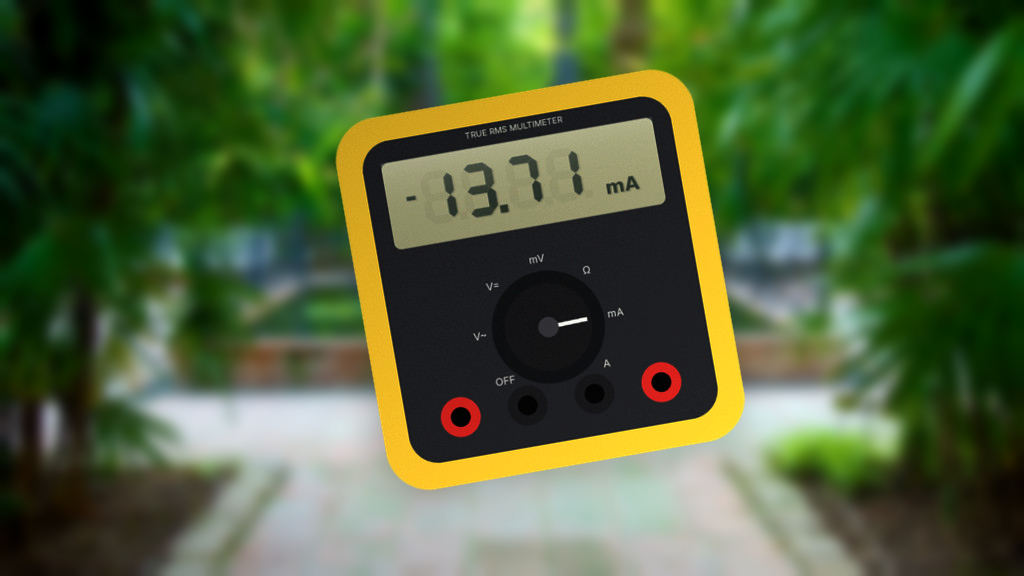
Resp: -13.71 mA
